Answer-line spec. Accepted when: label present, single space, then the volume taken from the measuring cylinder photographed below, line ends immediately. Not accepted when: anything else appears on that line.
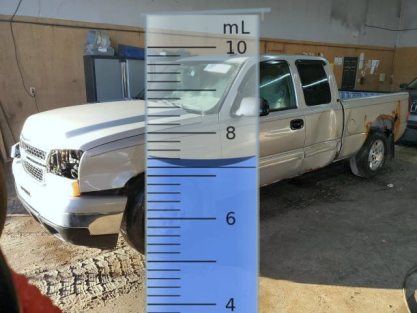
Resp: 7.2 mL
